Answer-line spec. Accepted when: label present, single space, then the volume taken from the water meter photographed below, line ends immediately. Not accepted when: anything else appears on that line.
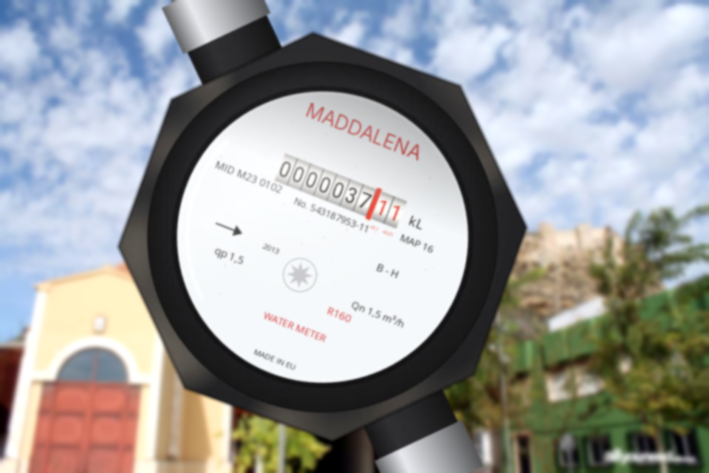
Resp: 37.11 kL
